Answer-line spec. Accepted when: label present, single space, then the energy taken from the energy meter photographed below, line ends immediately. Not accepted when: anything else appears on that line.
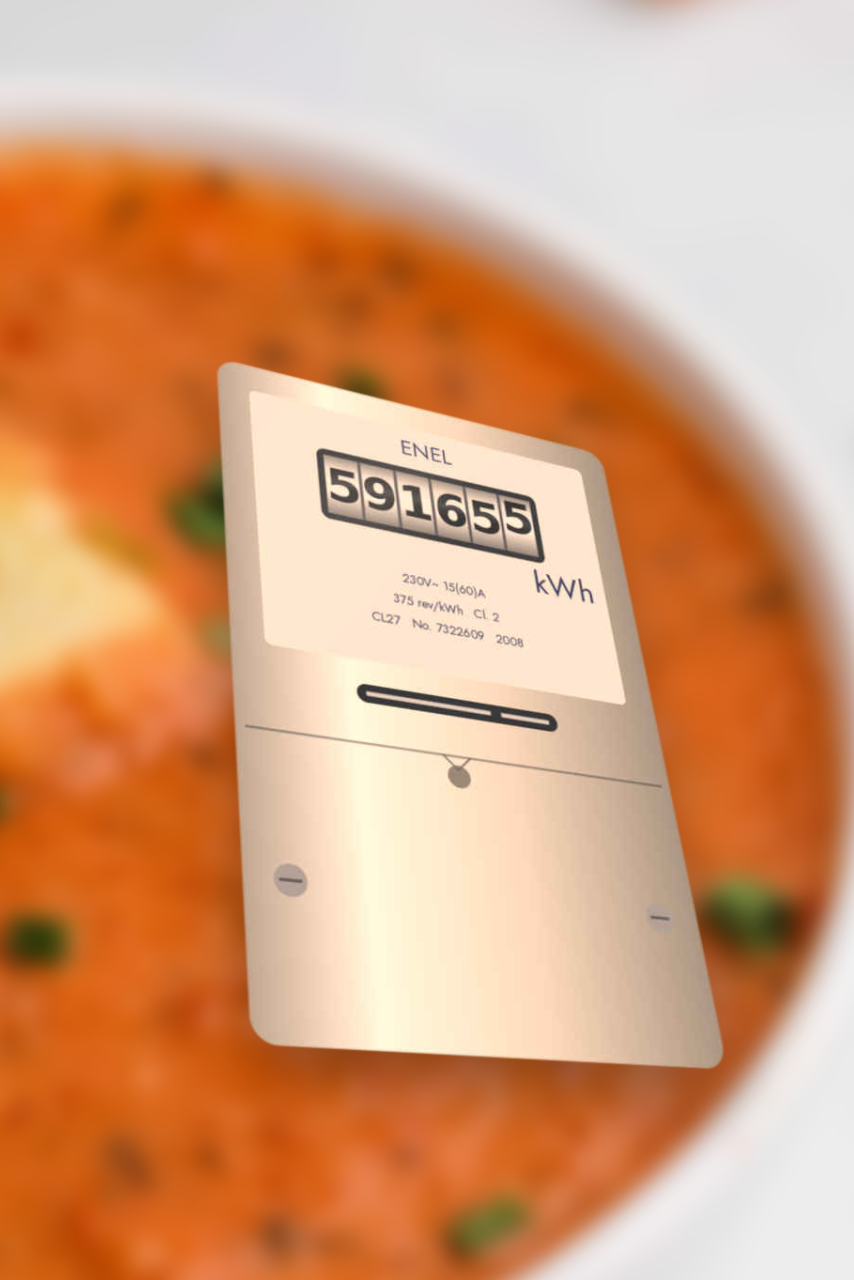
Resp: 591655 kWh
